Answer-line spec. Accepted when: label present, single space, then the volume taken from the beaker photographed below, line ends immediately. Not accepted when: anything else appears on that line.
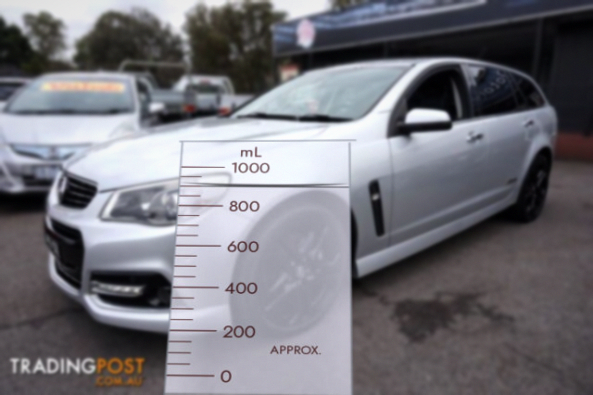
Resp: 900 mL
